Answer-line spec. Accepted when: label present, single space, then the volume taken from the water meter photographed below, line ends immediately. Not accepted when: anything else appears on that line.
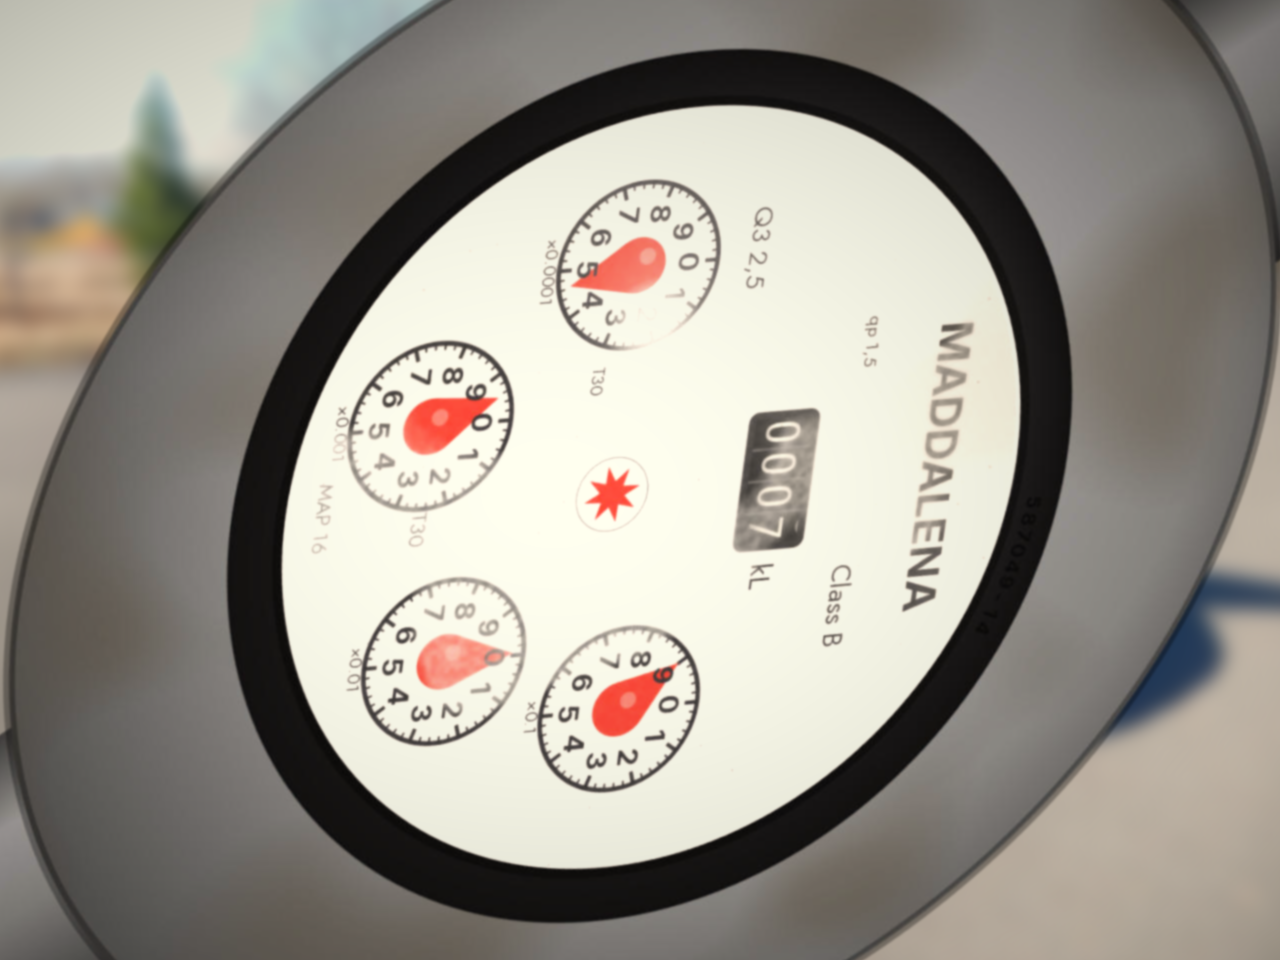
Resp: 6.8994 kL
